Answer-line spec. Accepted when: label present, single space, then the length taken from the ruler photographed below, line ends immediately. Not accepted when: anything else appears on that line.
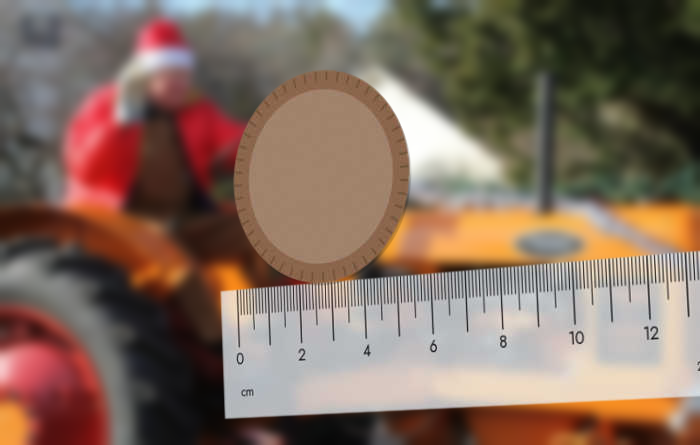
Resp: 5.5 cm
